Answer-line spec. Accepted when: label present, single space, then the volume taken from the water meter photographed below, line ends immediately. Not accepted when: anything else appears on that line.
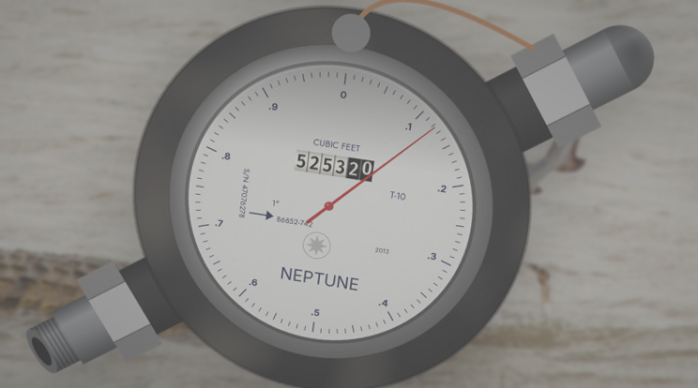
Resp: 525320.12 ft³
